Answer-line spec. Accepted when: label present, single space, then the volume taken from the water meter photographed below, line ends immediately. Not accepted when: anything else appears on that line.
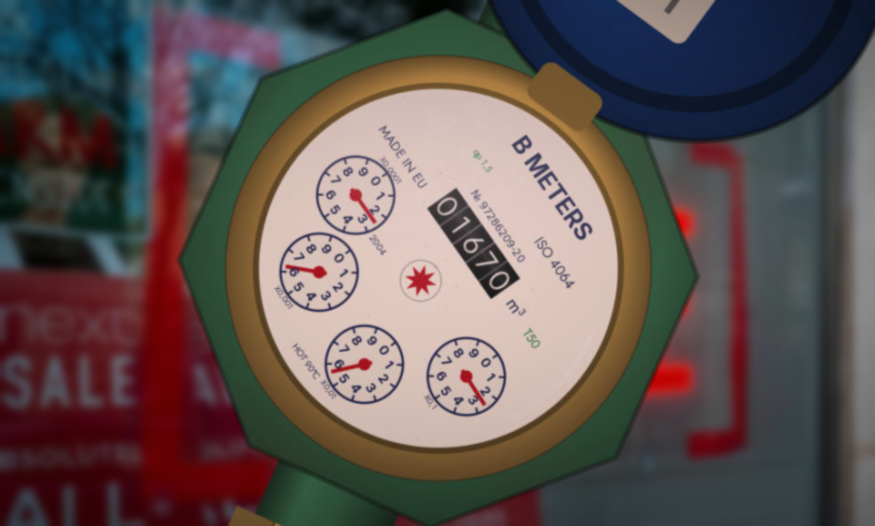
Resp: 1670.2562 m³
